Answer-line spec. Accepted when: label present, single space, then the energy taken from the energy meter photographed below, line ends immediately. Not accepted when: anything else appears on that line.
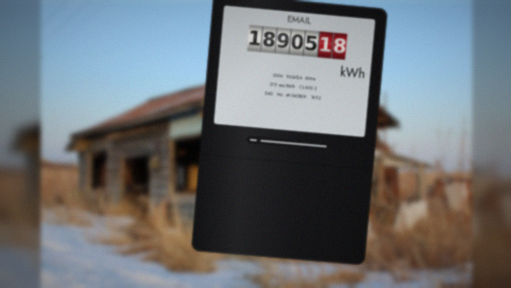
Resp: 18905.18 kWh
